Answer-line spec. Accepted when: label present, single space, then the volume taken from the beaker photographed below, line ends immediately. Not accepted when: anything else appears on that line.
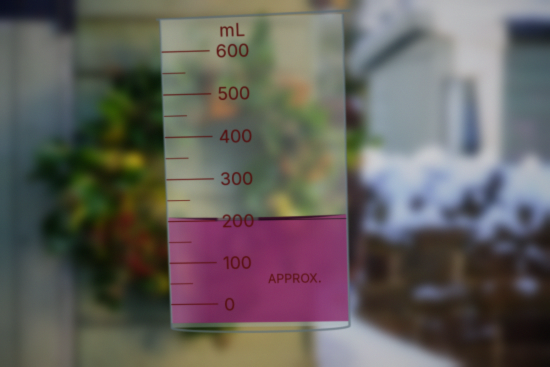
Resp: 200 mL
